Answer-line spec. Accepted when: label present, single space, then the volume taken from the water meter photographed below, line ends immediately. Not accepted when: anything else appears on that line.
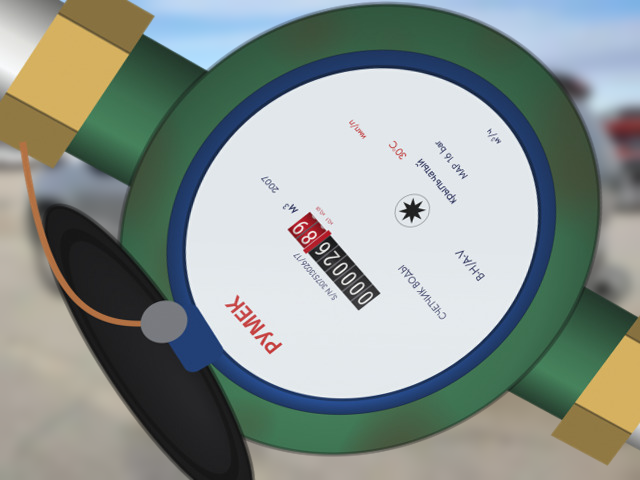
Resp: 26.89 m³
